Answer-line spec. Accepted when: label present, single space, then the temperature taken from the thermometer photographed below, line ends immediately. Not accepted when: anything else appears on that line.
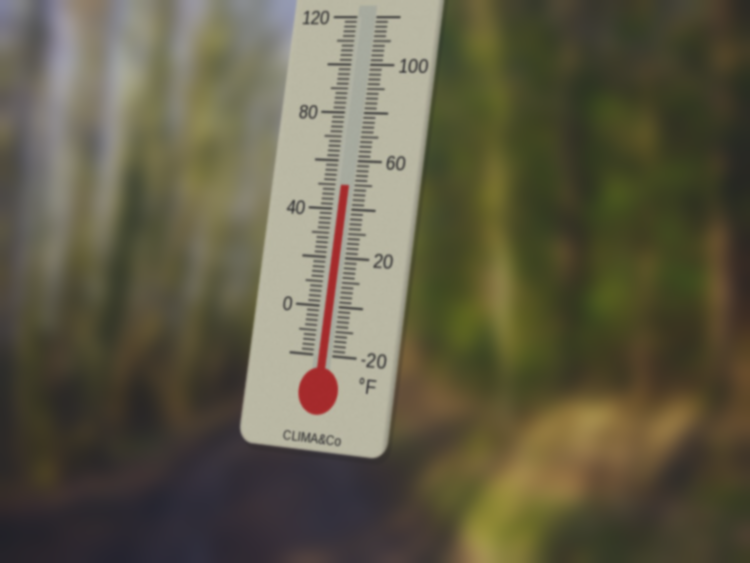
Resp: 50 °F
